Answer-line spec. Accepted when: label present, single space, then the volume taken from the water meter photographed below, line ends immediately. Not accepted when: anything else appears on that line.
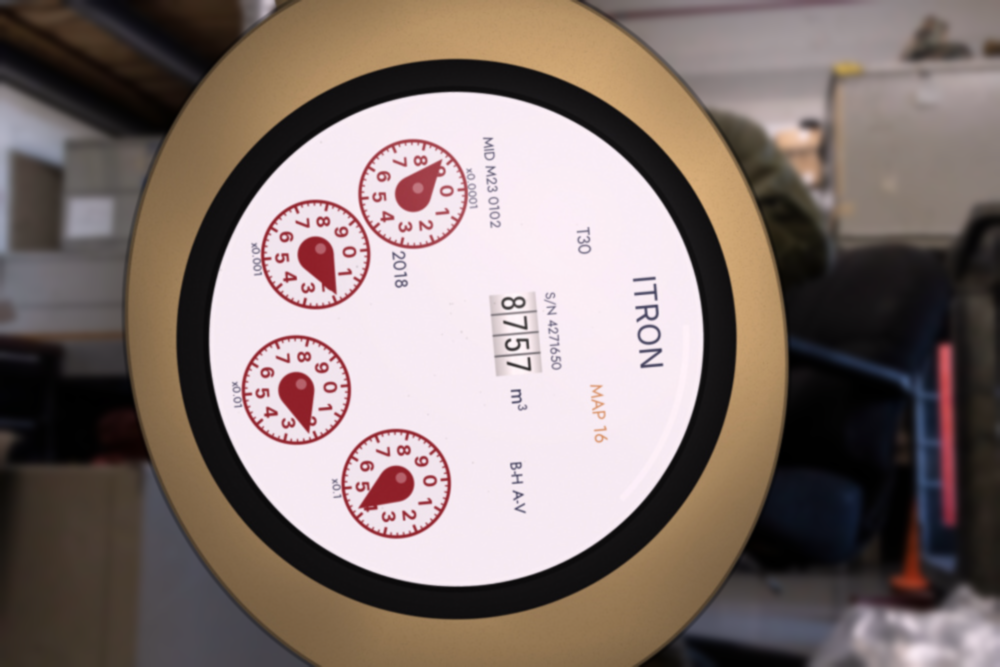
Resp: 8757.4218 m³
